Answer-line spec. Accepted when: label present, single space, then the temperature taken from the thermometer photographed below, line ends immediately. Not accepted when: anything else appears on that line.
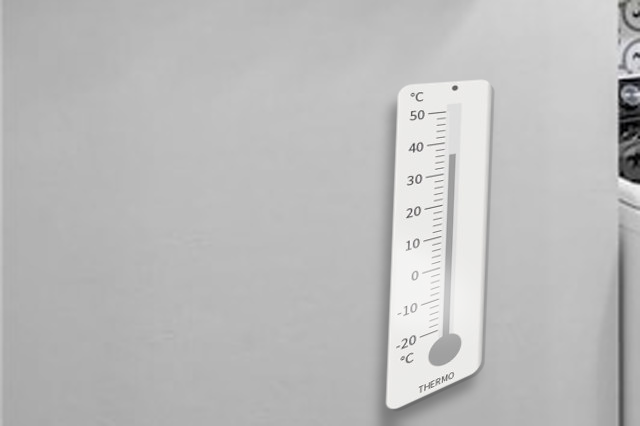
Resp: 36 °C
